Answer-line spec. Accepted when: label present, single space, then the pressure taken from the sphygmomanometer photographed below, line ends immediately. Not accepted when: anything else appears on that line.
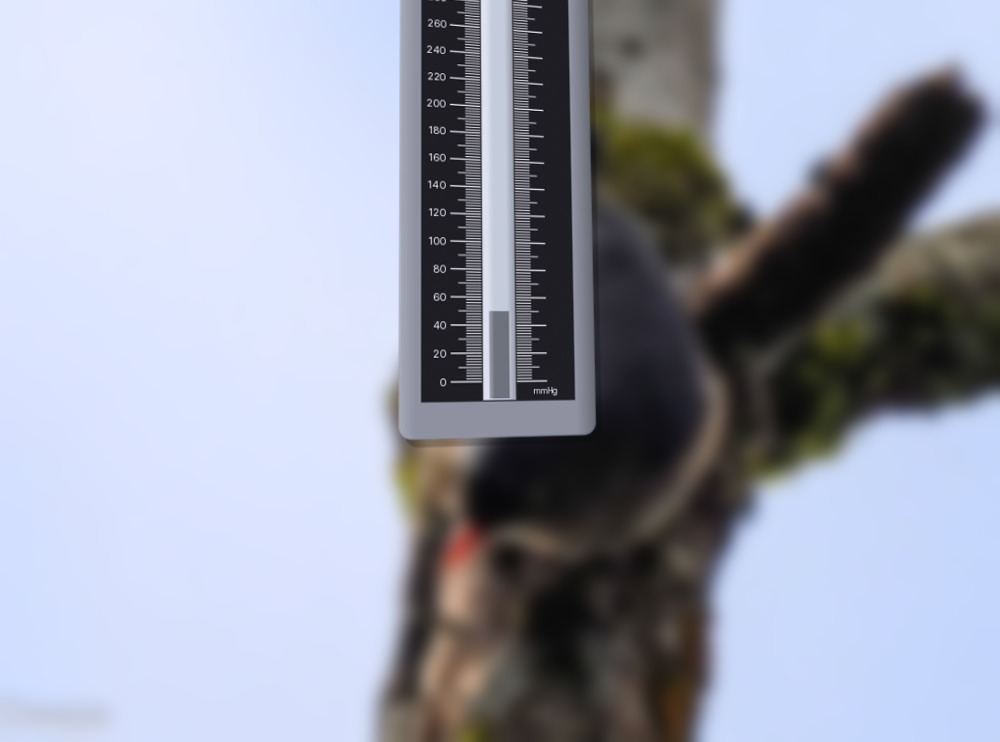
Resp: 50 mmHg
